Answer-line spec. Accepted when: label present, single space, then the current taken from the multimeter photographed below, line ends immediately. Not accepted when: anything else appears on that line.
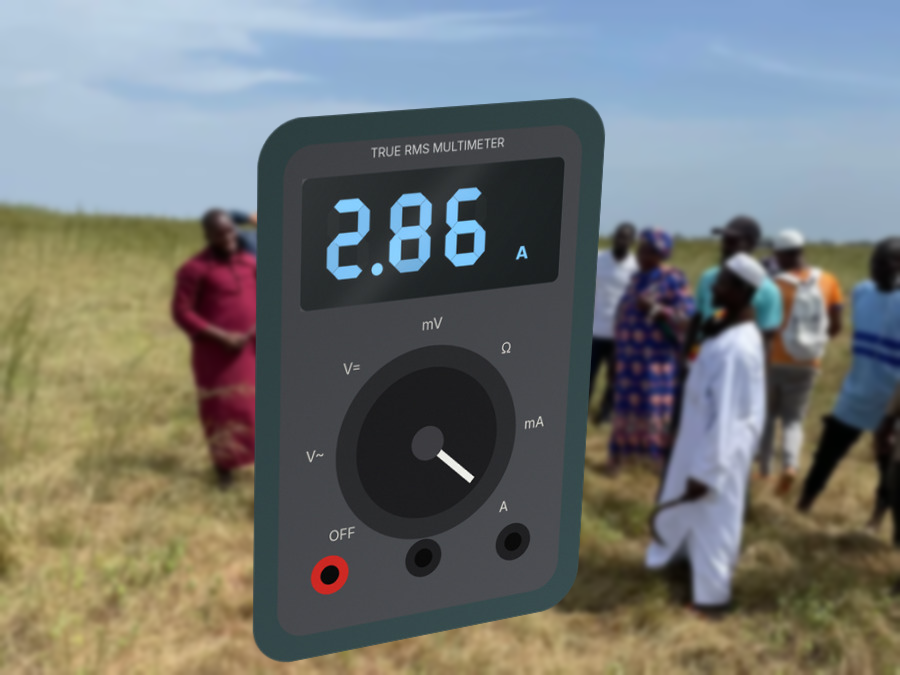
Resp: 2.86 A
